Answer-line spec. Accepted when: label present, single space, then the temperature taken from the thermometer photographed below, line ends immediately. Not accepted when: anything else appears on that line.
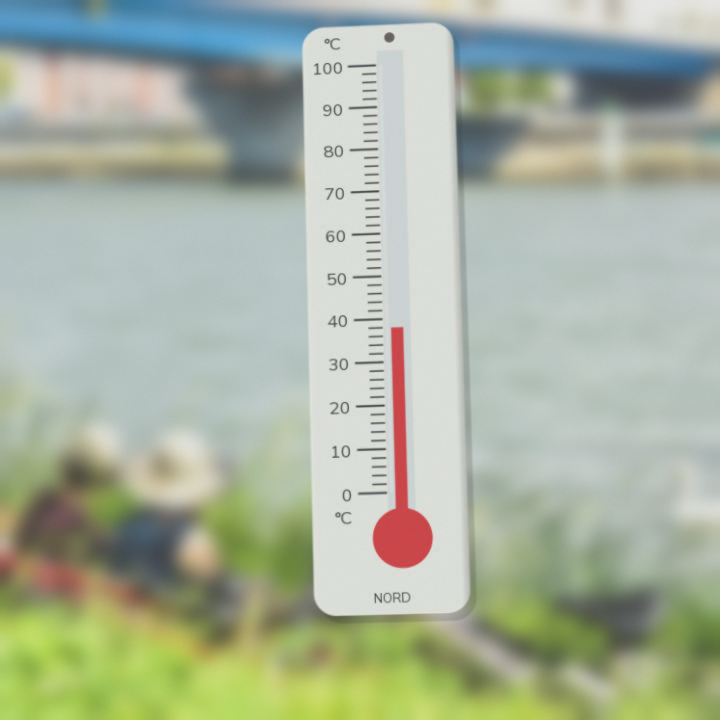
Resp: 38 °C
